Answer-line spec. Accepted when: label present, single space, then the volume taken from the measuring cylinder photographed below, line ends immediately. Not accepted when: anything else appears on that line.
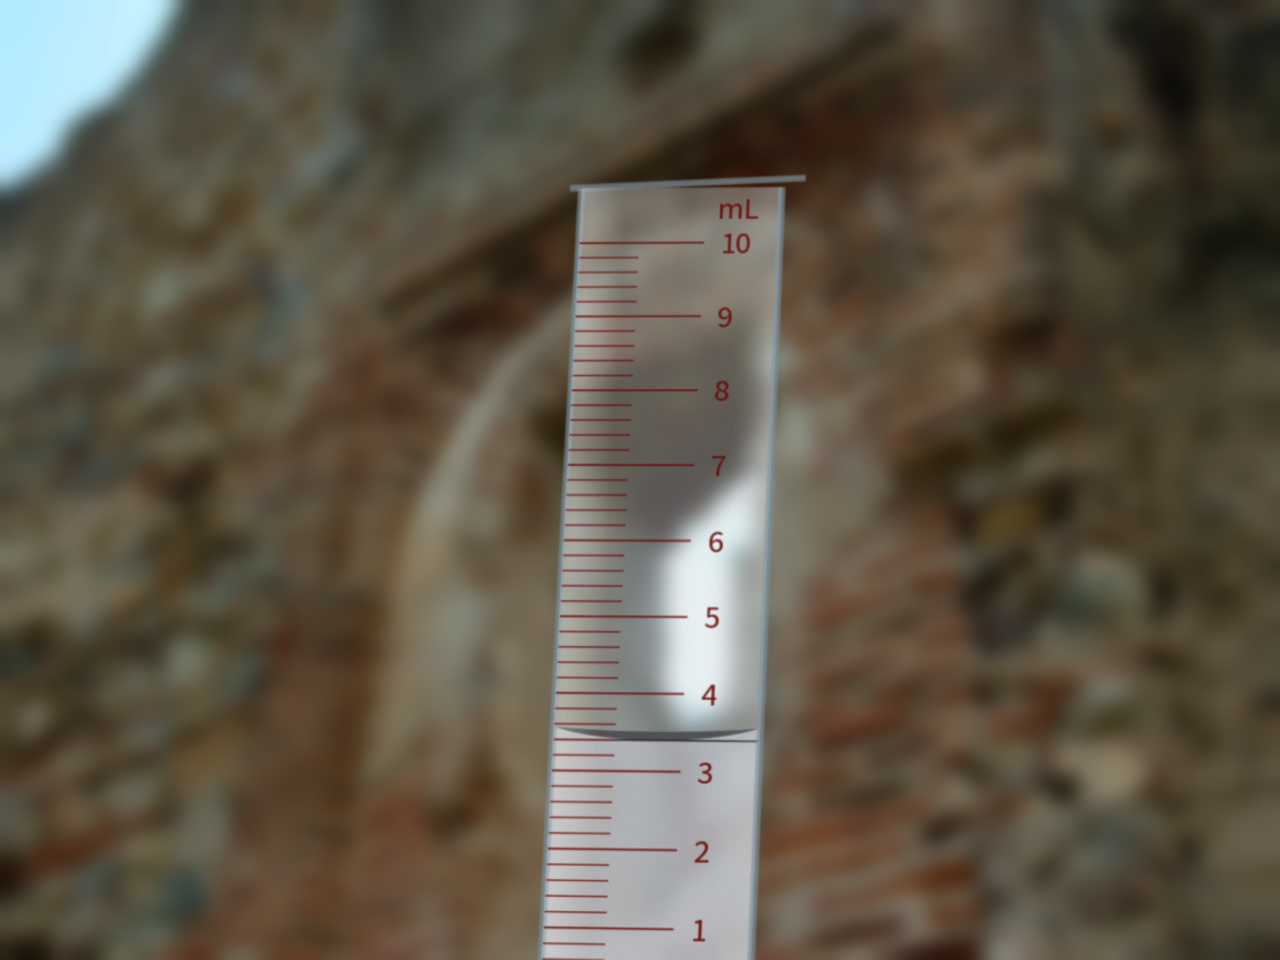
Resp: 3.4 mL
